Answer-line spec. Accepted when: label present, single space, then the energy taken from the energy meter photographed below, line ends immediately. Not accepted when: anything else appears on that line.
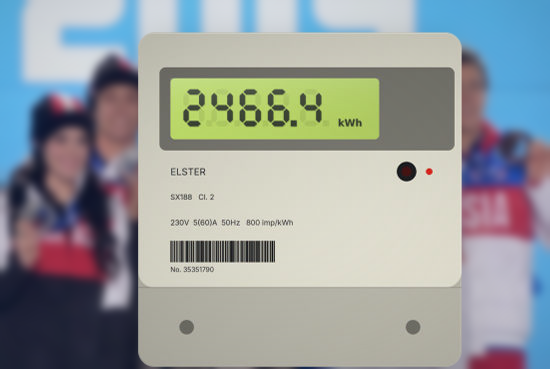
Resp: 2466.4 kWh
